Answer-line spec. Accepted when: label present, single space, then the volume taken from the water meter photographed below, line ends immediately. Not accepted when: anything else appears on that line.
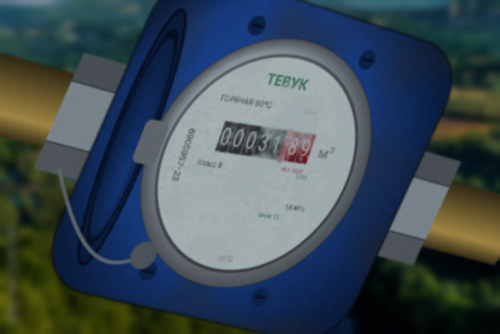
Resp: 31.89 m³
